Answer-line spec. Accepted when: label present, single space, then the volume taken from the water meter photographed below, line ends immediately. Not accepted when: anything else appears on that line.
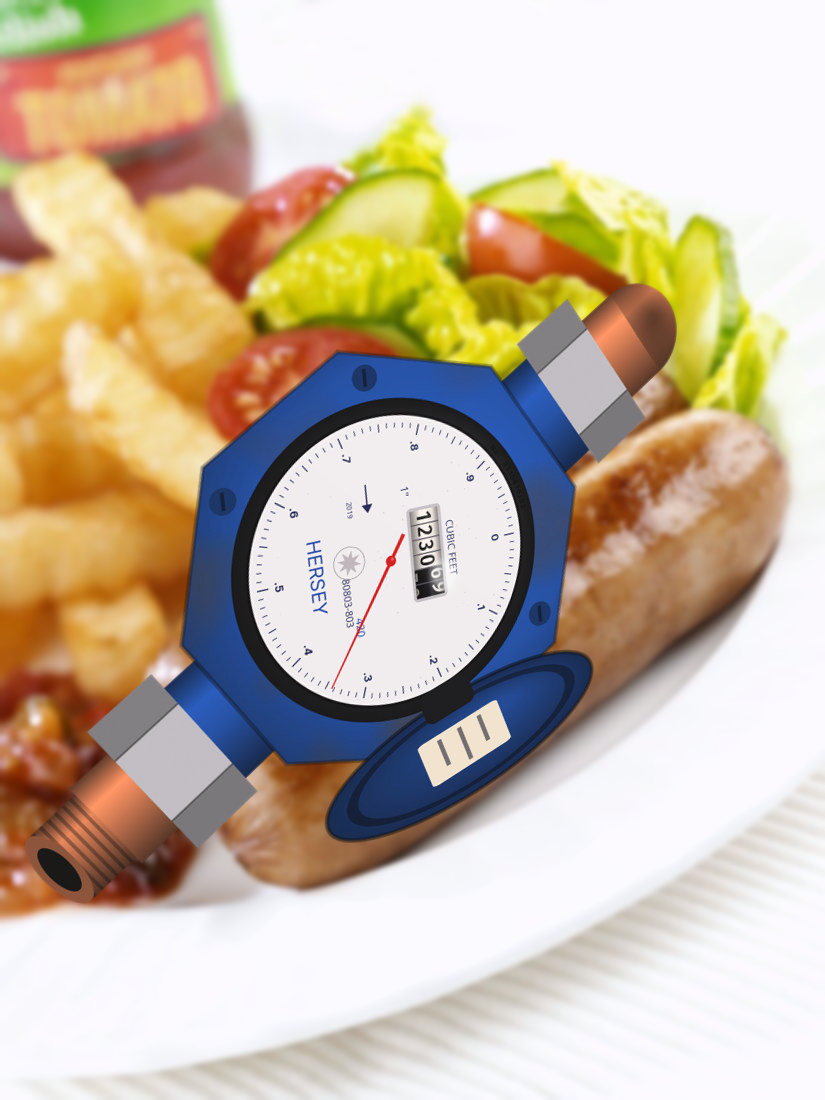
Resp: 123069.34 ft³
